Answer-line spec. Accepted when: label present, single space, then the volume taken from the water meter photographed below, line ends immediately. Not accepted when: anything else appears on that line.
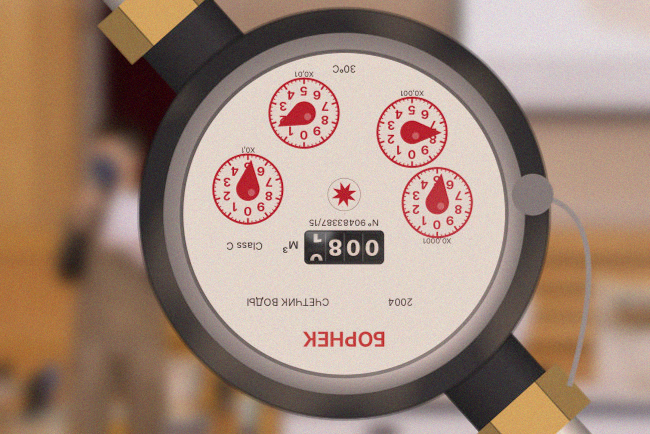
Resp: 80.5175 m³
